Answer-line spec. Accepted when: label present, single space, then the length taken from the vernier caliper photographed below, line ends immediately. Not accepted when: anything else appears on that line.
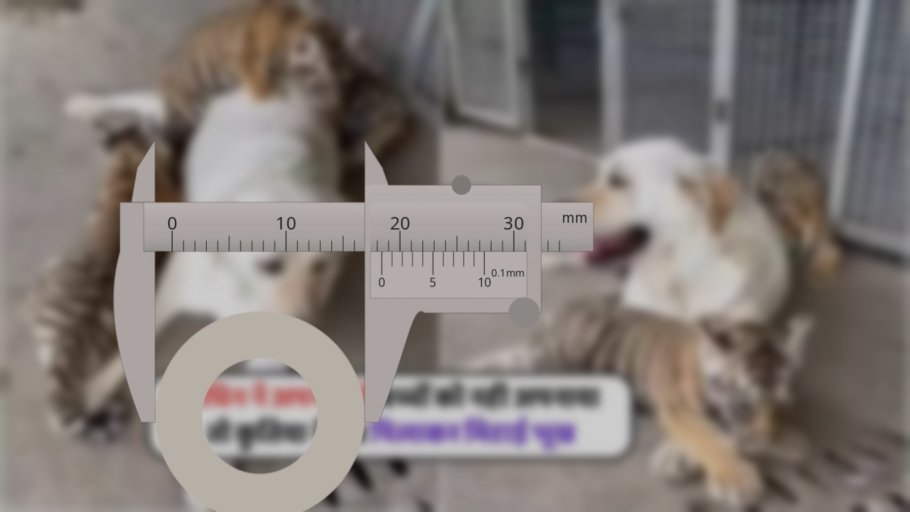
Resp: 18.4 mm
